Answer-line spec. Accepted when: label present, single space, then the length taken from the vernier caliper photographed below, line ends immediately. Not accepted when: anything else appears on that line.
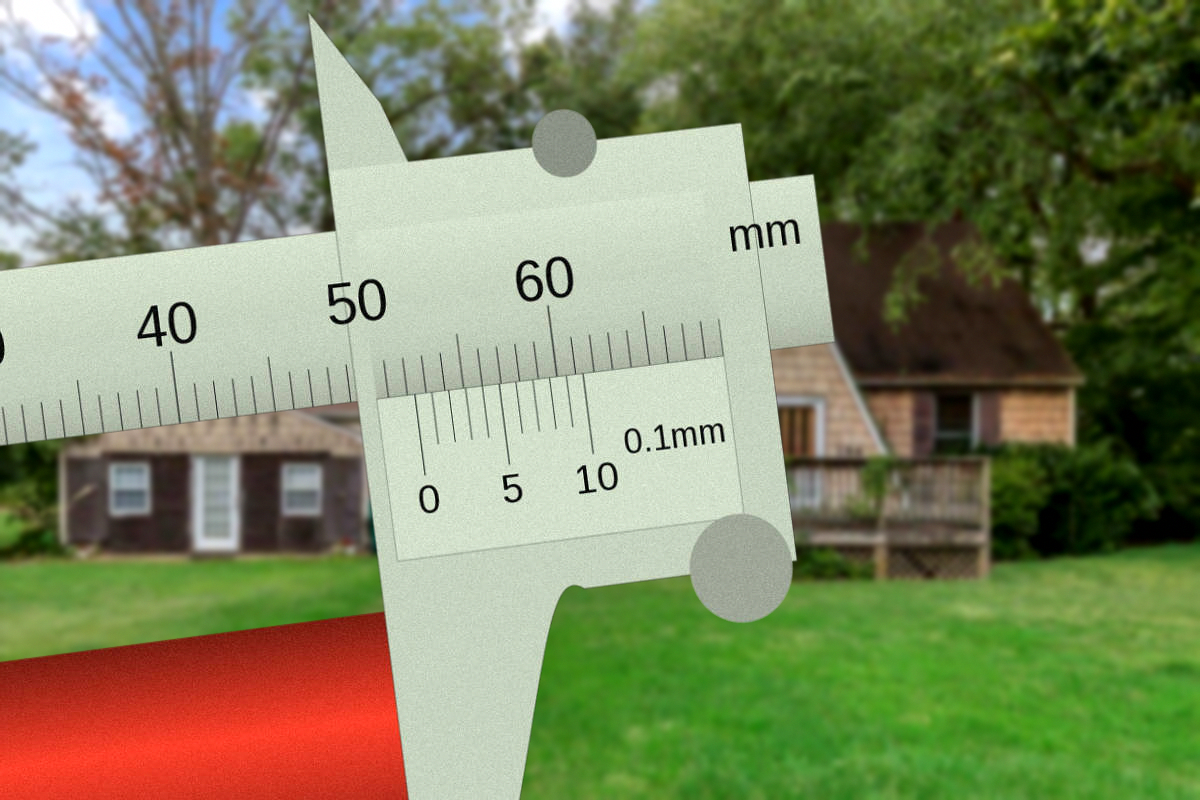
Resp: 52.4 mm
